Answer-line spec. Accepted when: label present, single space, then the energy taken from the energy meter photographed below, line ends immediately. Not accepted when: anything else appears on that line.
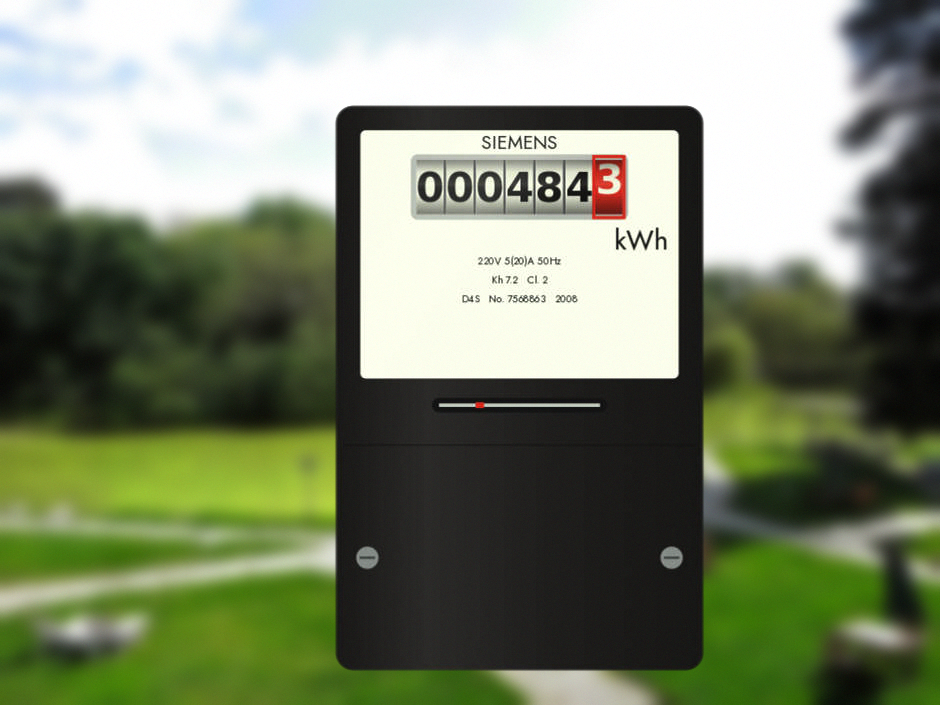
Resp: 484.3 kWh
